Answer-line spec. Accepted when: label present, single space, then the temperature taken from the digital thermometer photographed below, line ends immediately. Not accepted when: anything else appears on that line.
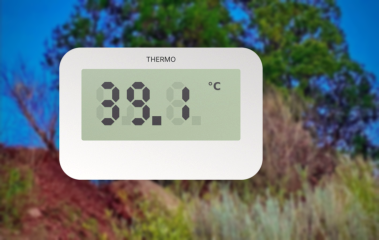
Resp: 39.1 °C
